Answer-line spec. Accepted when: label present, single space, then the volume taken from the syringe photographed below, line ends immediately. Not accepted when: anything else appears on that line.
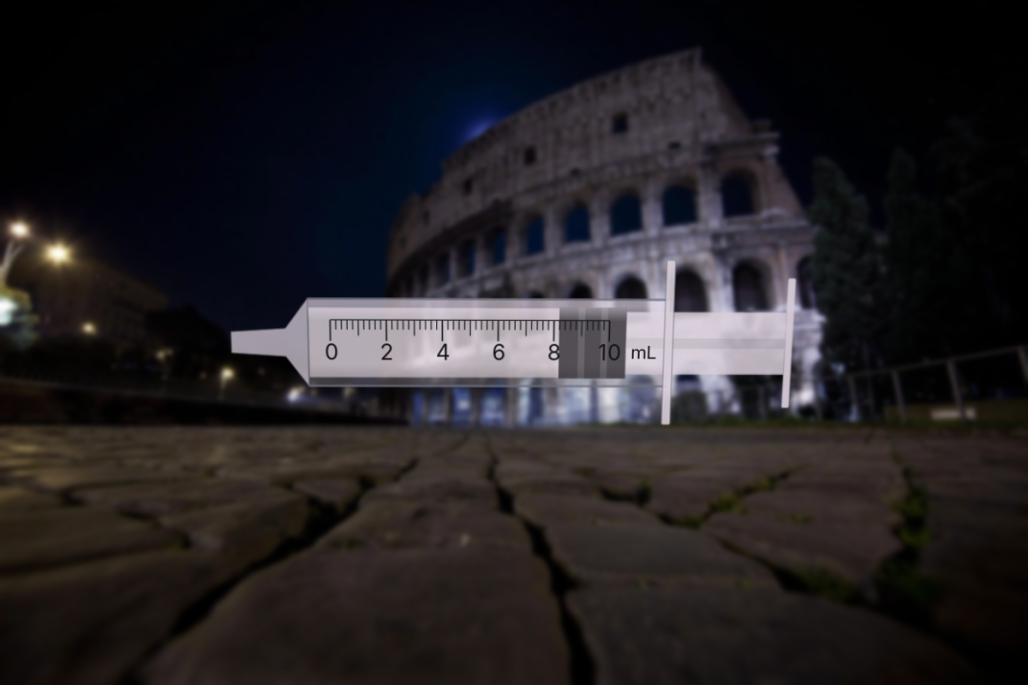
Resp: 8.2 mL
